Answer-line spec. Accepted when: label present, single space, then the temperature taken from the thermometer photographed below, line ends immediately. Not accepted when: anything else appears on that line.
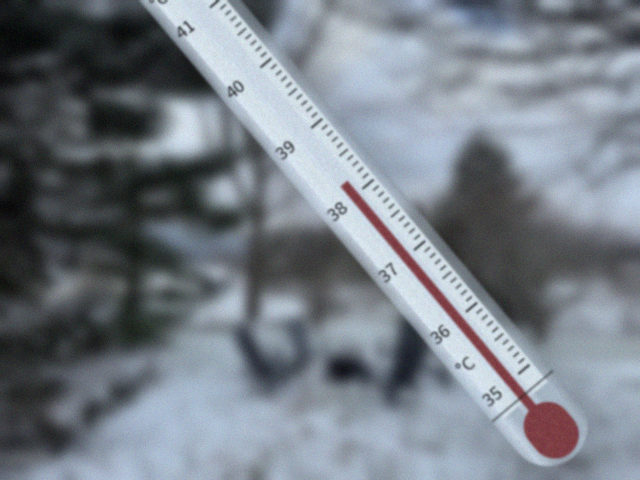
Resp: 38.2 °C
